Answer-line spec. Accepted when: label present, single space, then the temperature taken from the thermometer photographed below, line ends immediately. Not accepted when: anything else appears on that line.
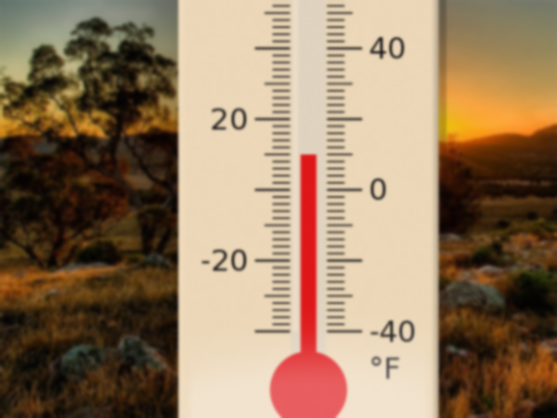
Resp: 10 °F
